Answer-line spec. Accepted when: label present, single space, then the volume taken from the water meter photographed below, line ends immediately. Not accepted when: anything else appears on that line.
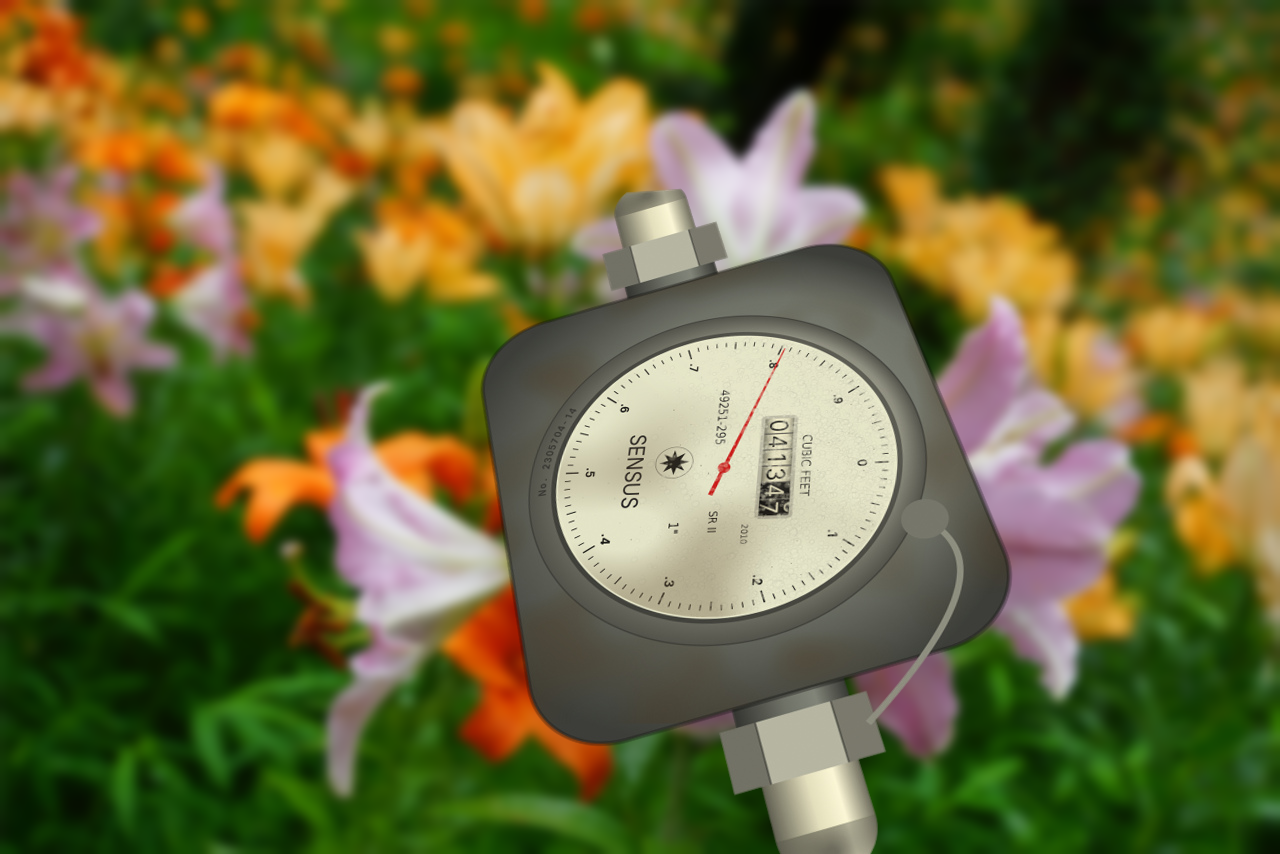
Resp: 41346.80 ft³
